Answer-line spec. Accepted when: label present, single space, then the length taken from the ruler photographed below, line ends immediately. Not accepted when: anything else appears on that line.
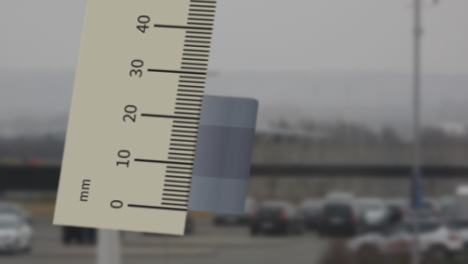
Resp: 25 mm
